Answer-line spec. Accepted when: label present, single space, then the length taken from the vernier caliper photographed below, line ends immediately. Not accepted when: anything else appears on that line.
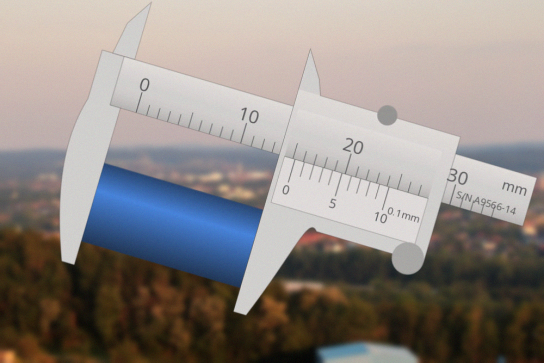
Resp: 15.2 mm
